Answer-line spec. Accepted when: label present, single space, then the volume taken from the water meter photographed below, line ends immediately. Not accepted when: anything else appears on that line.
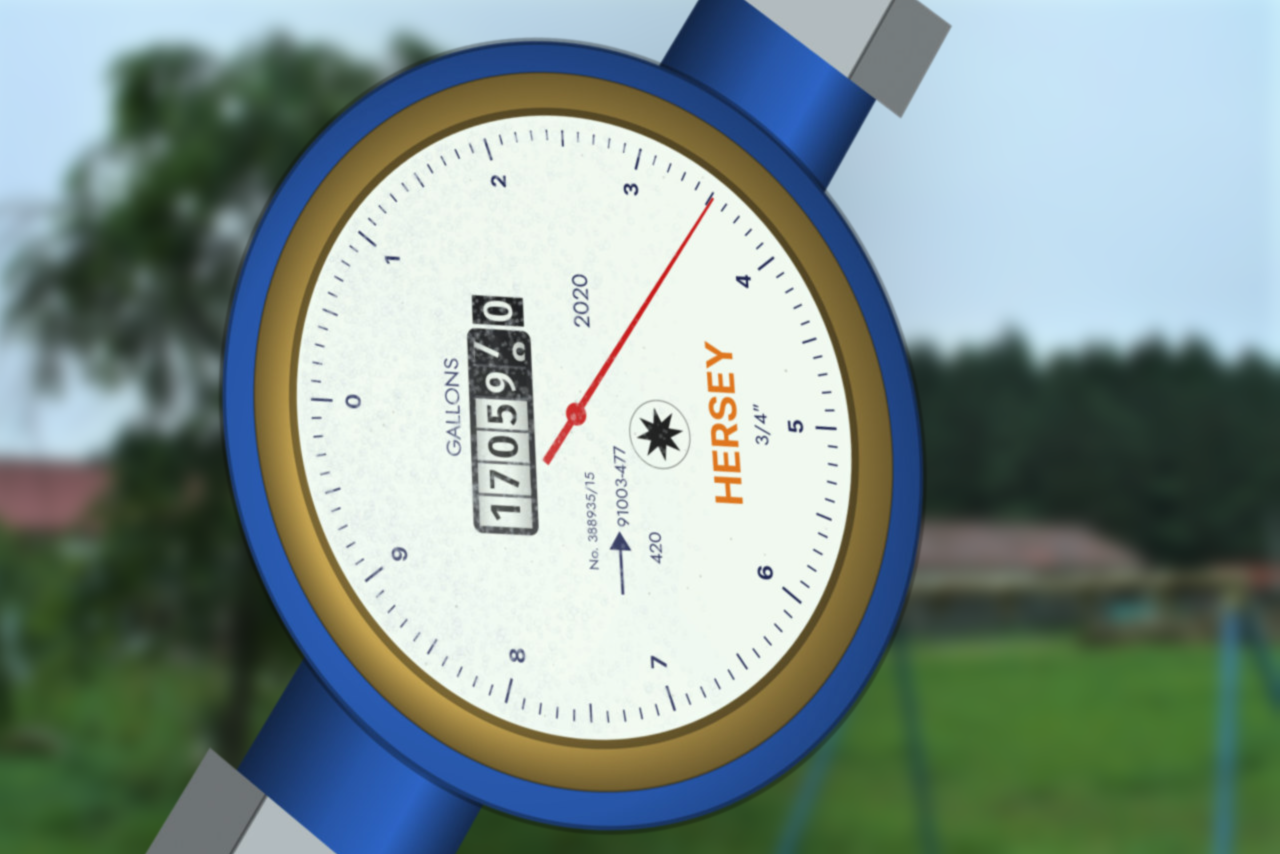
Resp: 1705973.5 gal
